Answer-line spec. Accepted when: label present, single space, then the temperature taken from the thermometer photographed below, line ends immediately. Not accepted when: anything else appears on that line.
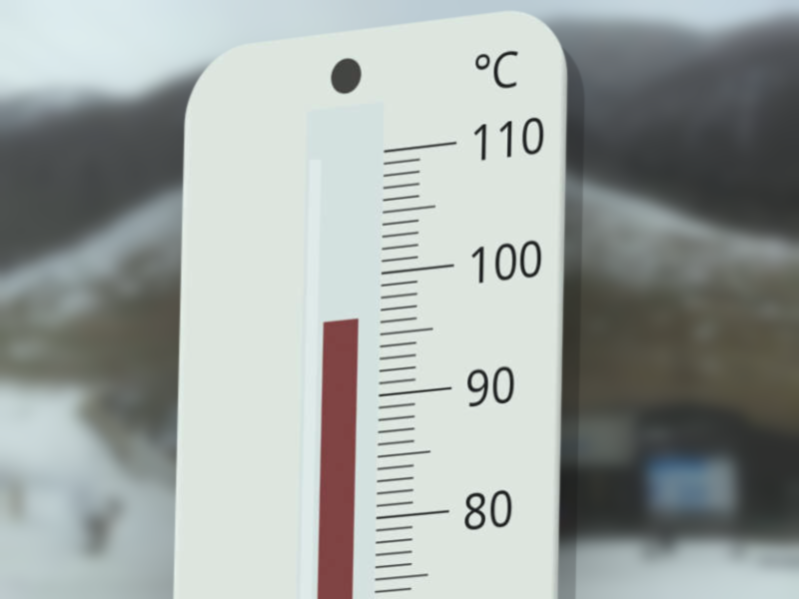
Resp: 96.5 °C
